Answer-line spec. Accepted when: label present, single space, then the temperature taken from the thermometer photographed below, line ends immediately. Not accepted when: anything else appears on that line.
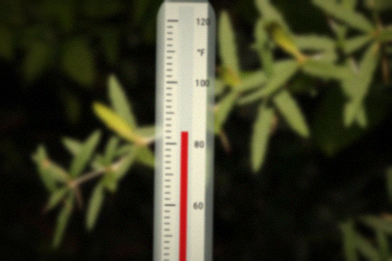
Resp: 84 °F
